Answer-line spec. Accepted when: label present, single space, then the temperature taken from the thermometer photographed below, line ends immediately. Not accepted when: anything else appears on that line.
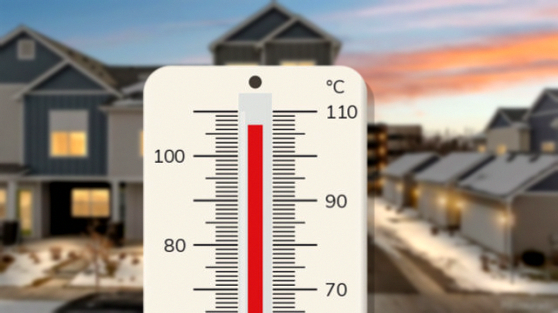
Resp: 107 °C
